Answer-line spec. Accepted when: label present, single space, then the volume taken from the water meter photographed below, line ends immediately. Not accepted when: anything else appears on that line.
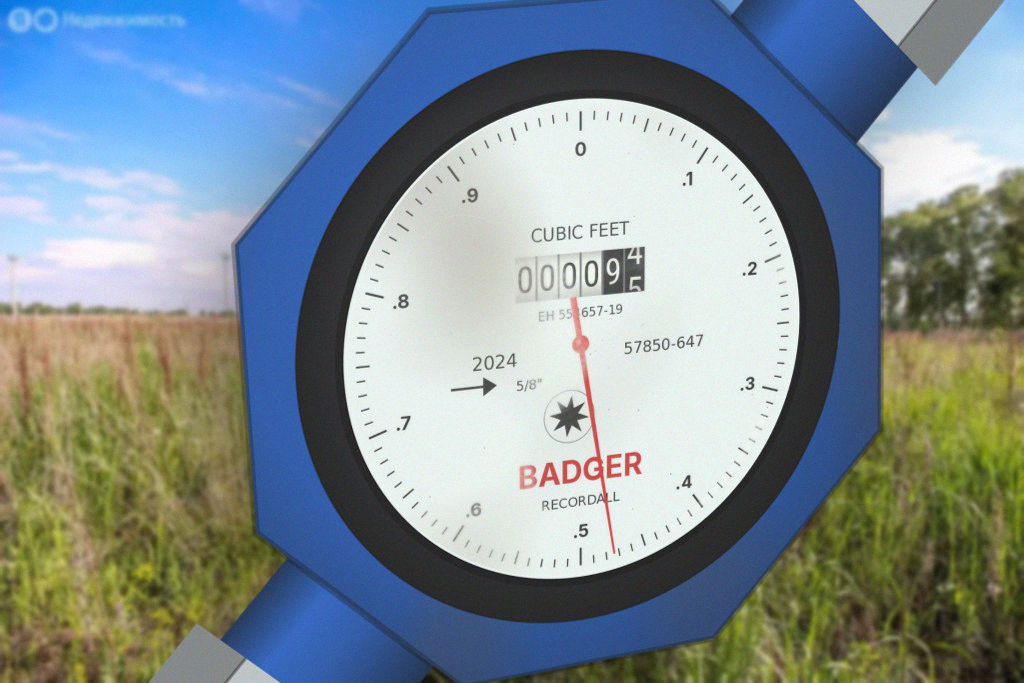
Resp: 94.47 ft³
